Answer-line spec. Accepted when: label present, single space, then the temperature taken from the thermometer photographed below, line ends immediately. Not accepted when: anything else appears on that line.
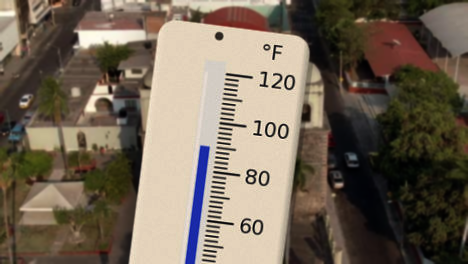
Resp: 90 °F
